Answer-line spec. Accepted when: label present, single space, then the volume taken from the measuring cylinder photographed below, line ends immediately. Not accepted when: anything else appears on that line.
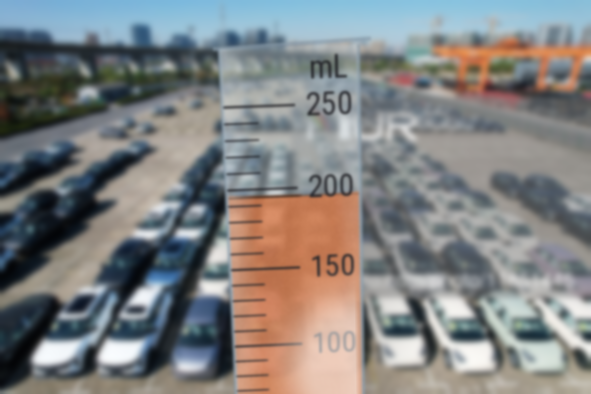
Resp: 195 mL
